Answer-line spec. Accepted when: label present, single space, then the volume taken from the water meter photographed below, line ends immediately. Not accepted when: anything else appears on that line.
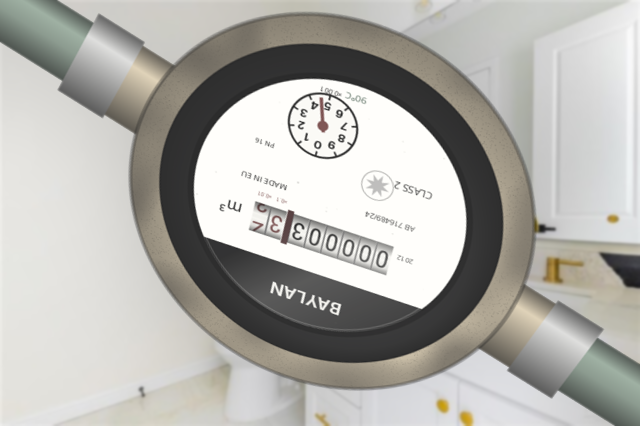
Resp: 3.324 m³
